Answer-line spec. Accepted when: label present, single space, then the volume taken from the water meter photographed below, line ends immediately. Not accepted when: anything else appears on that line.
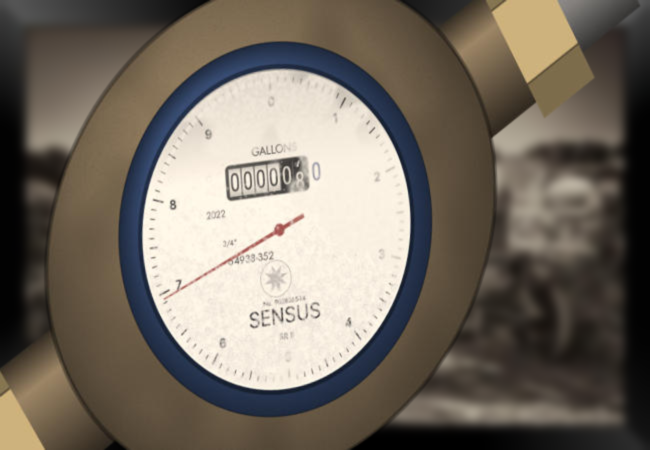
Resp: 76.9 gal
